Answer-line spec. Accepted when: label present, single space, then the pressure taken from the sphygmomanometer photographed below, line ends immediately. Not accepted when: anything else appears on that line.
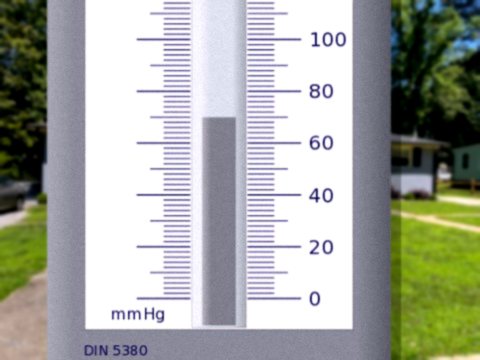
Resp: 70 mmHg
